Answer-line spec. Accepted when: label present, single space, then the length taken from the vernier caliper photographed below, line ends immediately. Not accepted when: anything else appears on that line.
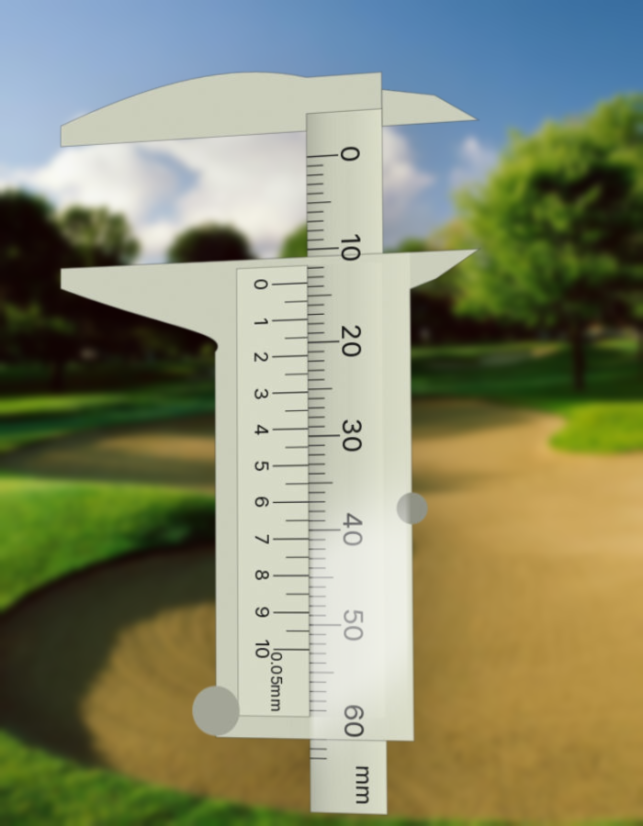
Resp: 13.6 mm
